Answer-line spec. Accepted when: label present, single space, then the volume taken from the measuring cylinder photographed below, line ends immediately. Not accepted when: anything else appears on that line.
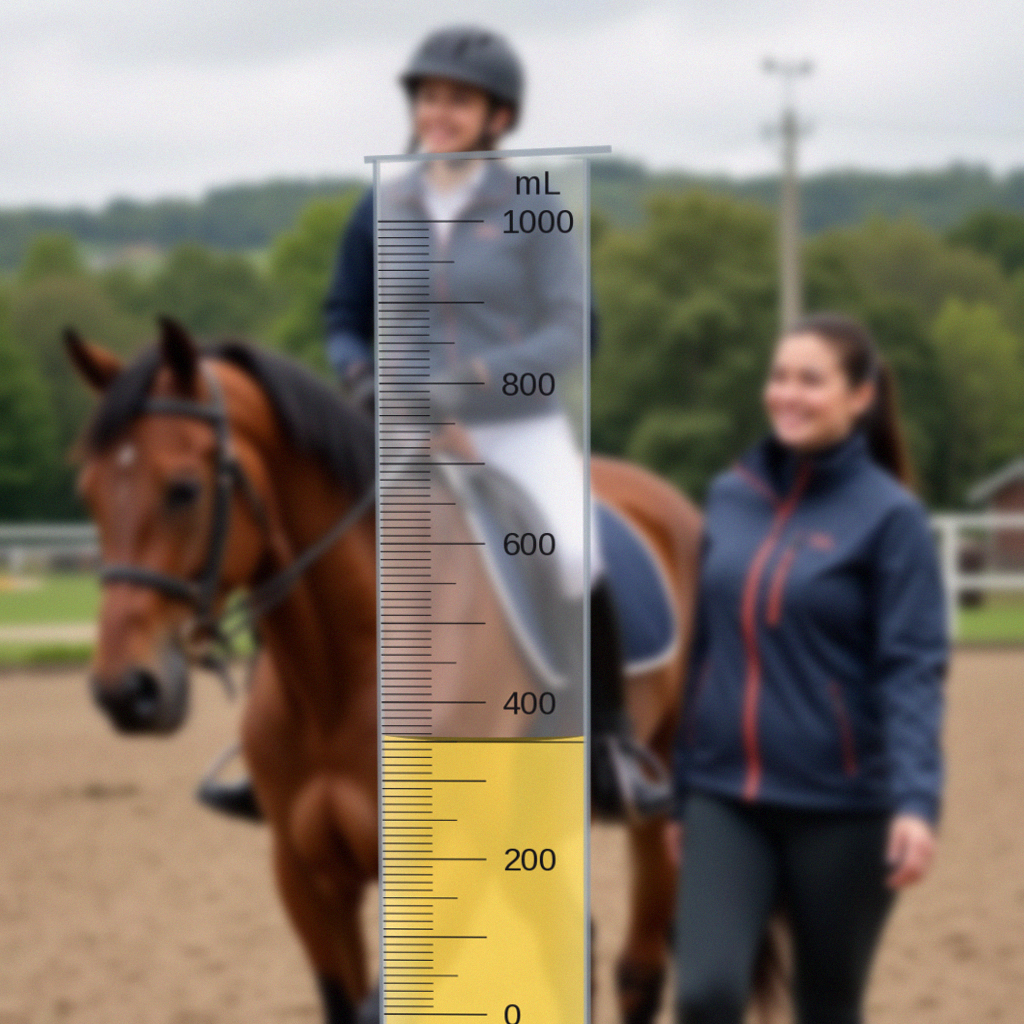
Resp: 350 mL
